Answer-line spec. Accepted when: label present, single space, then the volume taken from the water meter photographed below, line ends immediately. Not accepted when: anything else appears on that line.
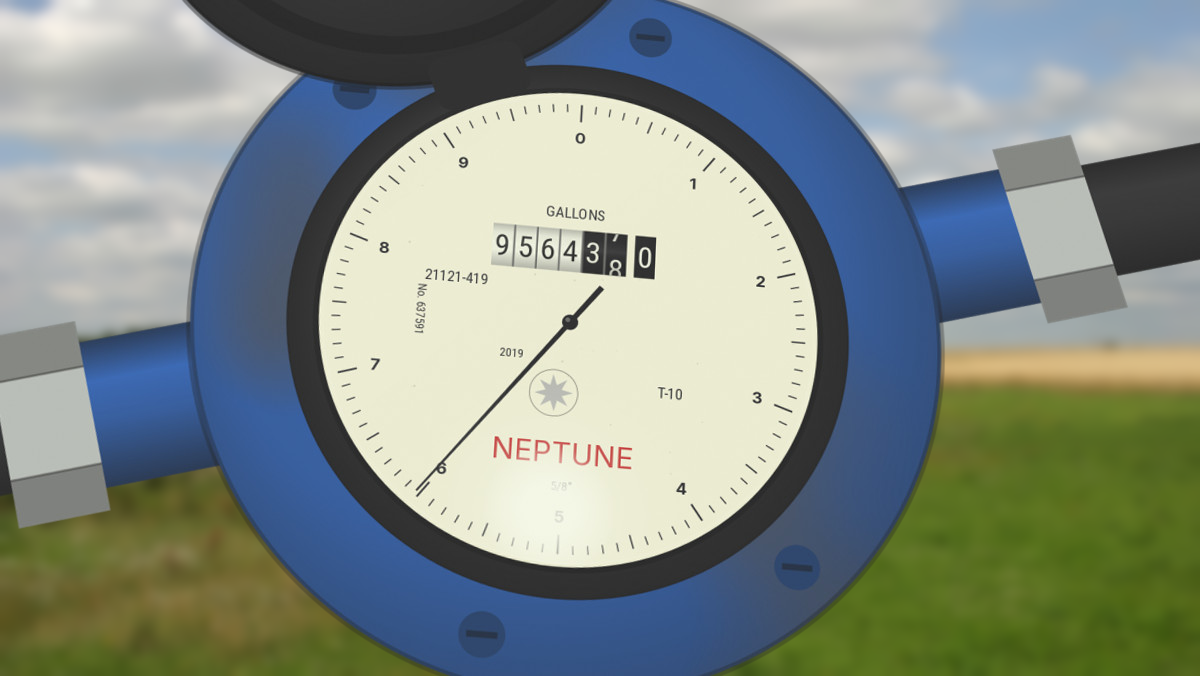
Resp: 9564376.0 gal
